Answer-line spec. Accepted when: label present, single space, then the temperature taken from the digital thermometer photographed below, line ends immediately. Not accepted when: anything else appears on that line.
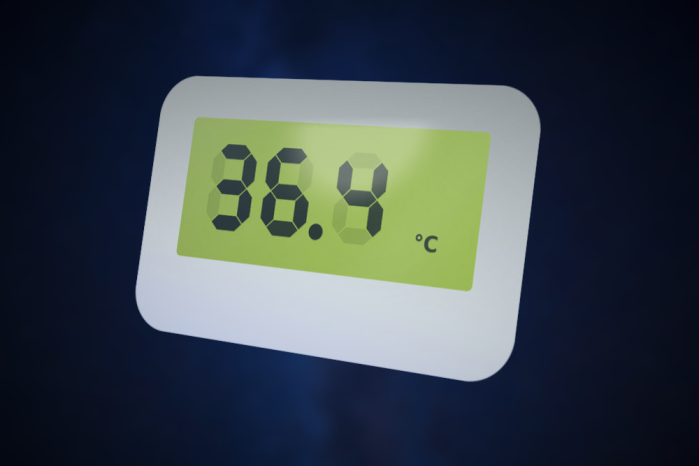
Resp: 36.4 °C
